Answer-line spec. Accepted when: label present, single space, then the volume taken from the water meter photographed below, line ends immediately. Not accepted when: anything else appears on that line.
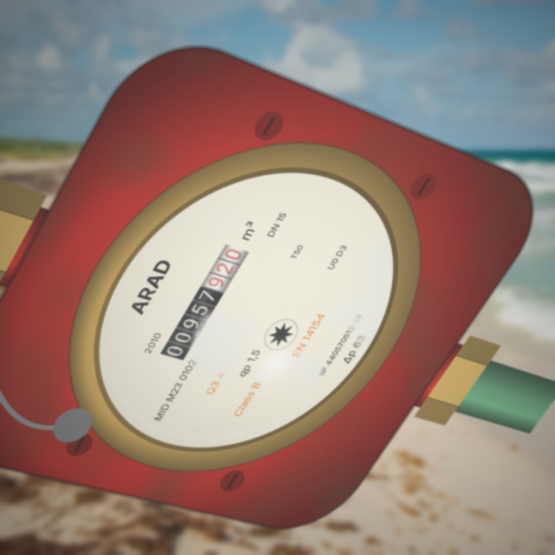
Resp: 957.920 m³
